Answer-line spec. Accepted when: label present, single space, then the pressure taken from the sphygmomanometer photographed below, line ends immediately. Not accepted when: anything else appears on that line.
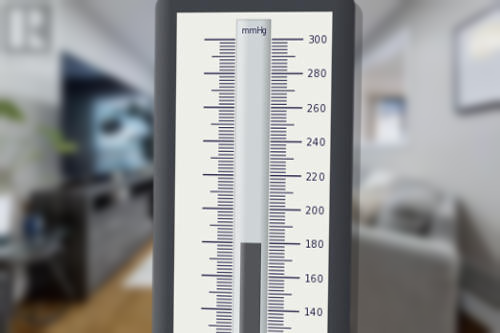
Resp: 180 mmHg
